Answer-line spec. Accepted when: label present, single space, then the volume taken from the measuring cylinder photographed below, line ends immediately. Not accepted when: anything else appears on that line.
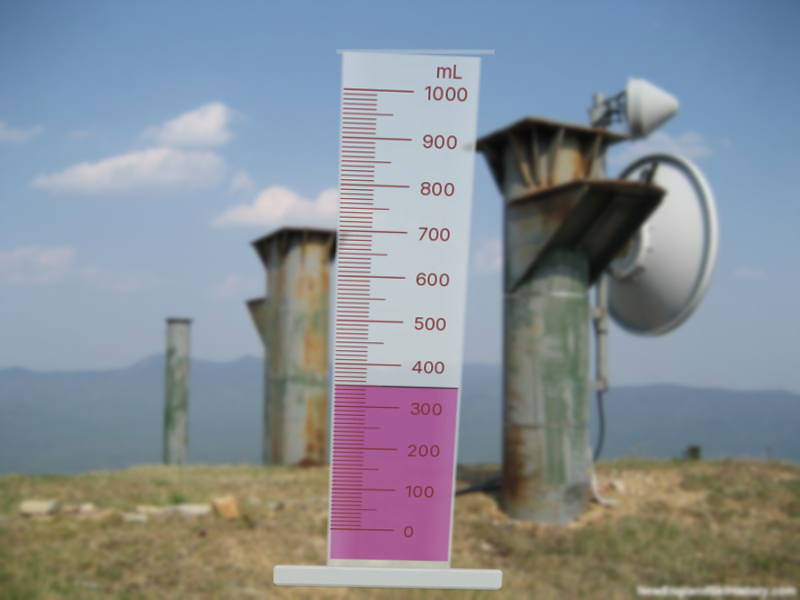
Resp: 350 mL
